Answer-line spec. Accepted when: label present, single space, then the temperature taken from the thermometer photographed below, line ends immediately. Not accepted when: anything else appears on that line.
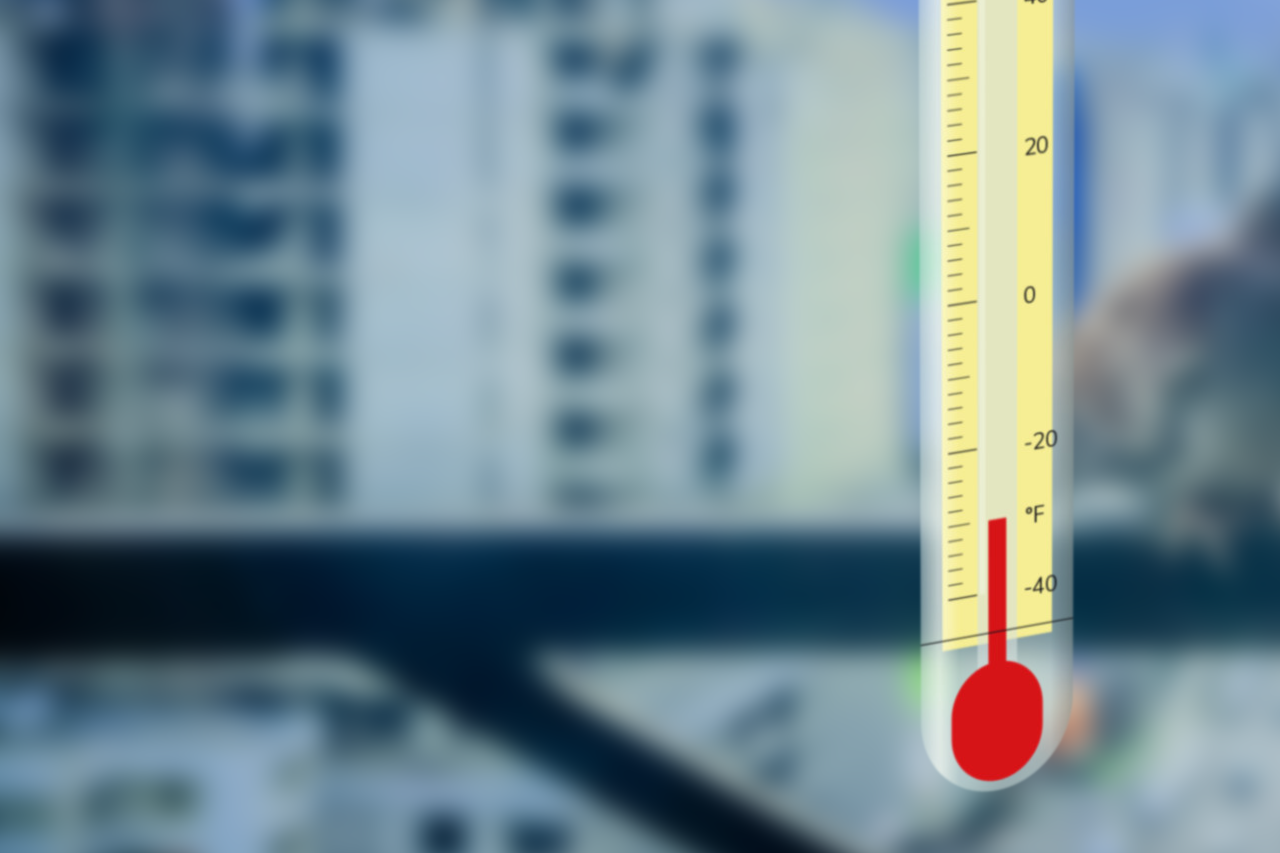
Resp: -30 °F
